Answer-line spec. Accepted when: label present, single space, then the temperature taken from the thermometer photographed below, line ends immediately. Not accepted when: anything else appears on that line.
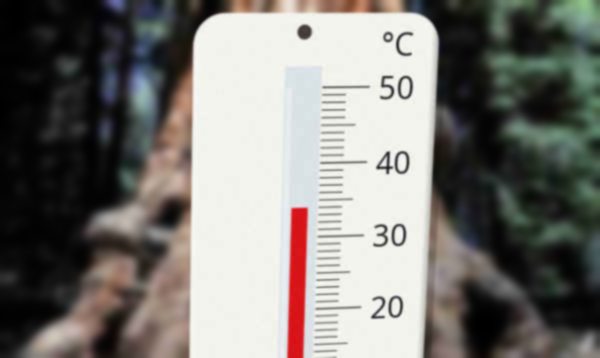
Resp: 34 °C
